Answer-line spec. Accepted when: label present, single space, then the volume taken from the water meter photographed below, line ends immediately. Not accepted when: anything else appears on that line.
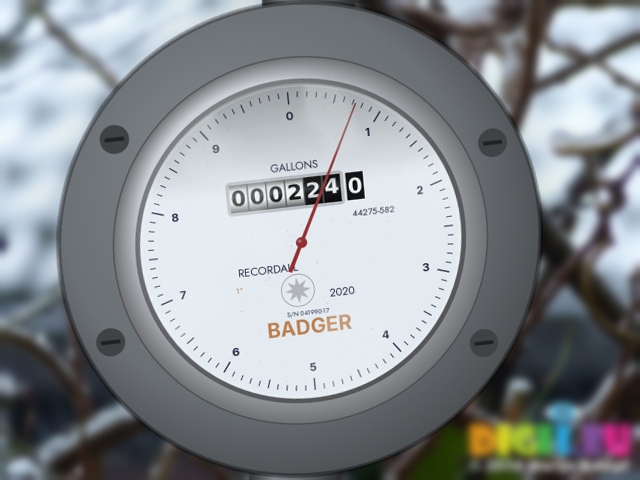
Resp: 2240.7 gal
